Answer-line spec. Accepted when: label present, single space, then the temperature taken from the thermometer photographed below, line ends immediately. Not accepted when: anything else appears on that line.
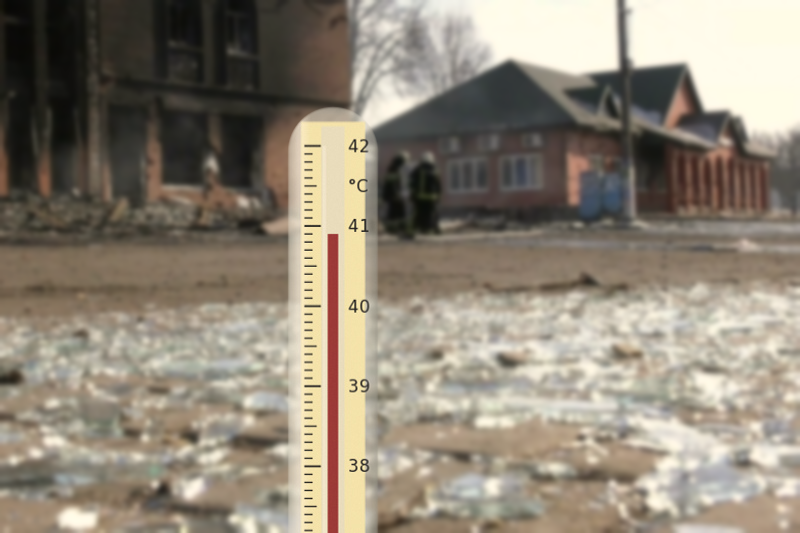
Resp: 40.9 °C
